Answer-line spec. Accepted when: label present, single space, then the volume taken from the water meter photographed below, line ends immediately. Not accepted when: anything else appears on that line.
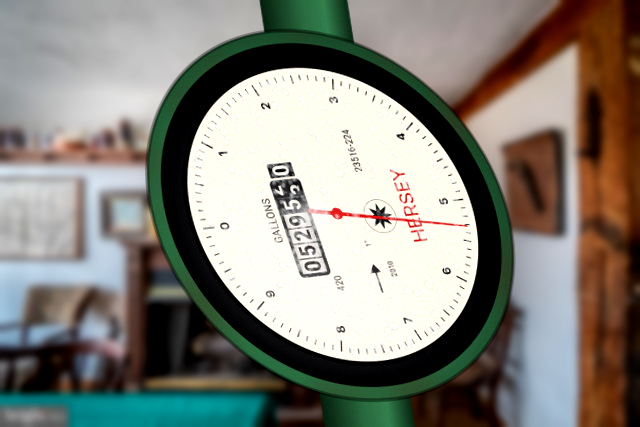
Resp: 529525.3 gal
